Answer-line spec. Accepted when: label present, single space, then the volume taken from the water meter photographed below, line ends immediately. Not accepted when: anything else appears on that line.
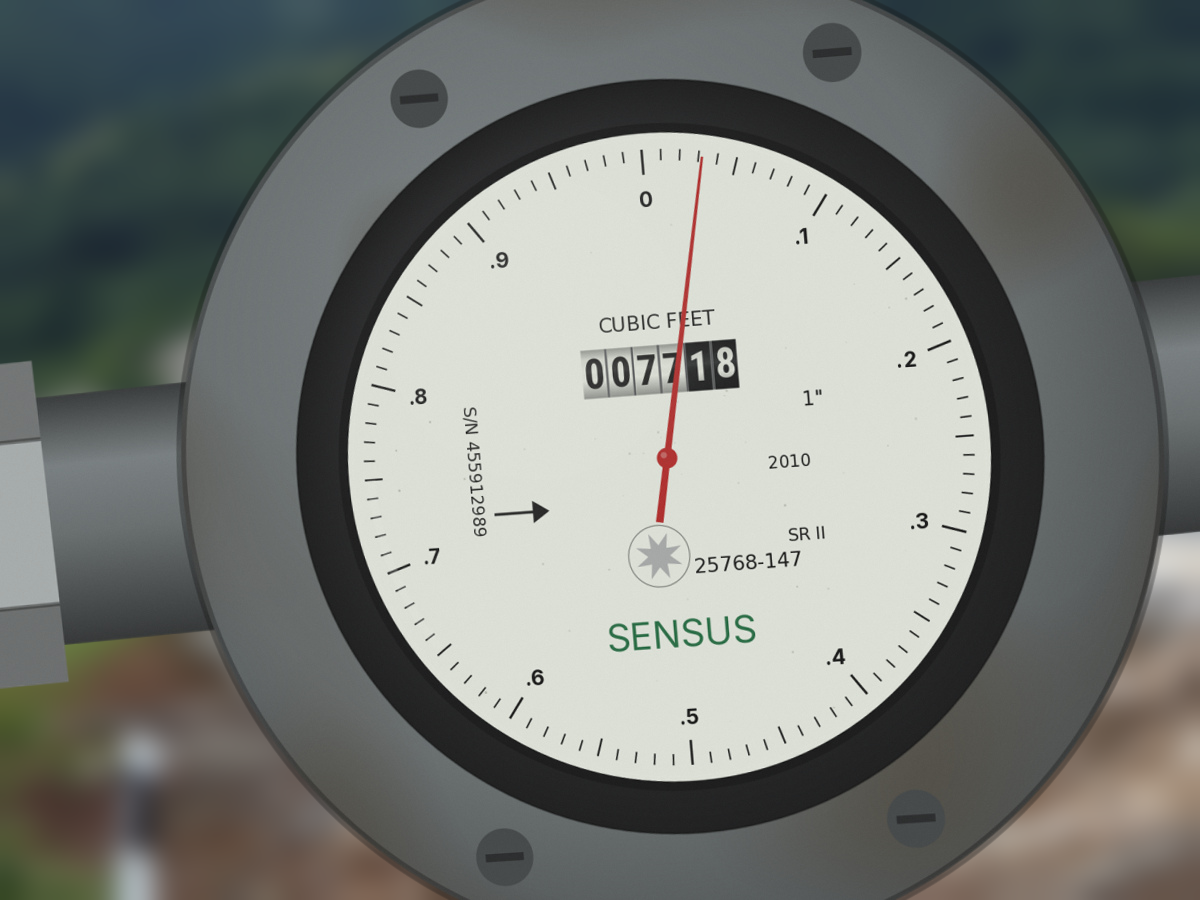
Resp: 7718.03 ft³
